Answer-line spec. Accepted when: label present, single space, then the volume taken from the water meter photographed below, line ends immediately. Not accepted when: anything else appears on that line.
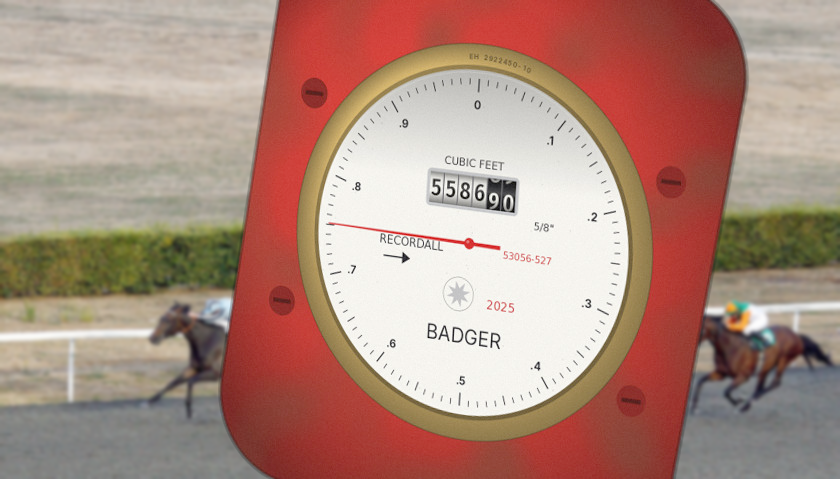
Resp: 558689.75 ft³
